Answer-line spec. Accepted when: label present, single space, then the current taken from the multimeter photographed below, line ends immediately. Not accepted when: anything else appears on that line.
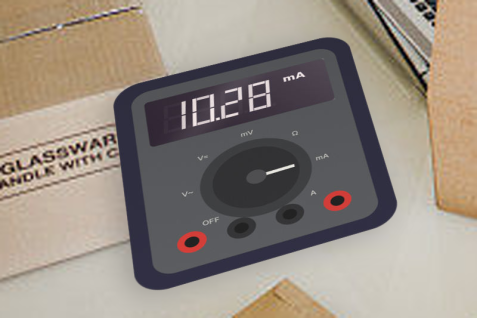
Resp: 10.28 mA
